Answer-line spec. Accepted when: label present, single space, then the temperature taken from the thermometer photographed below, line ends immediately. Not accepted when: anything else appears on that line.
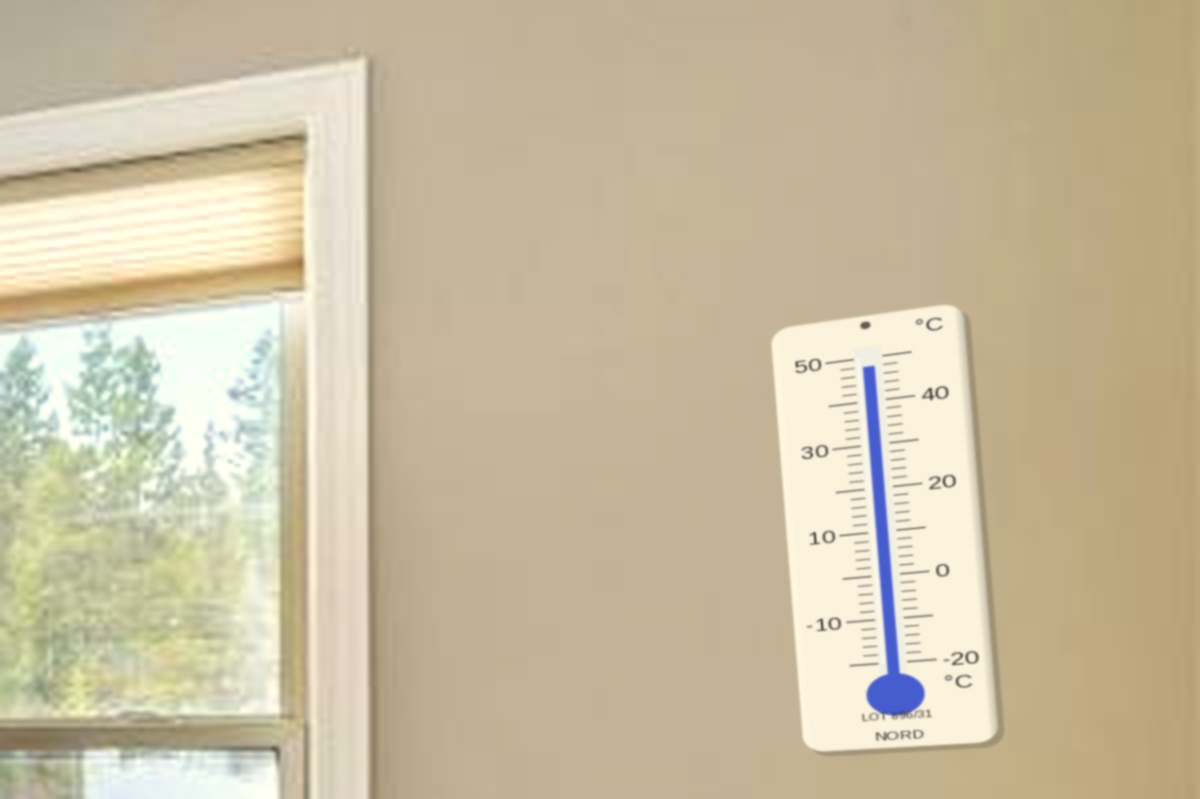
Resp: 48 °C
